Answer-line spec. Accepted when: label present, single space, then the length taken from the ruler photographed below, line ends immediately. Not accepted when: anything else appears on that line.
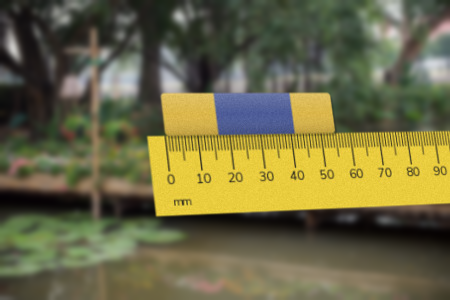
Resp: 55 mm
